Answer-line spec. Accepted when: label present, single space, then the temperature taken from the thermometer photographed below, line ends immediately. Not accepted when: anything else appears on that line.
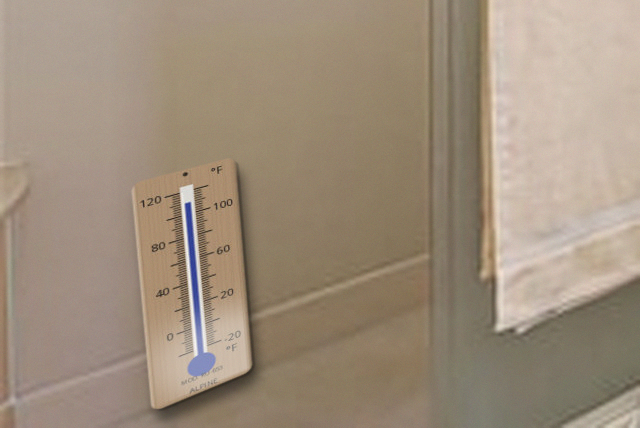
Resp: 110 °F
